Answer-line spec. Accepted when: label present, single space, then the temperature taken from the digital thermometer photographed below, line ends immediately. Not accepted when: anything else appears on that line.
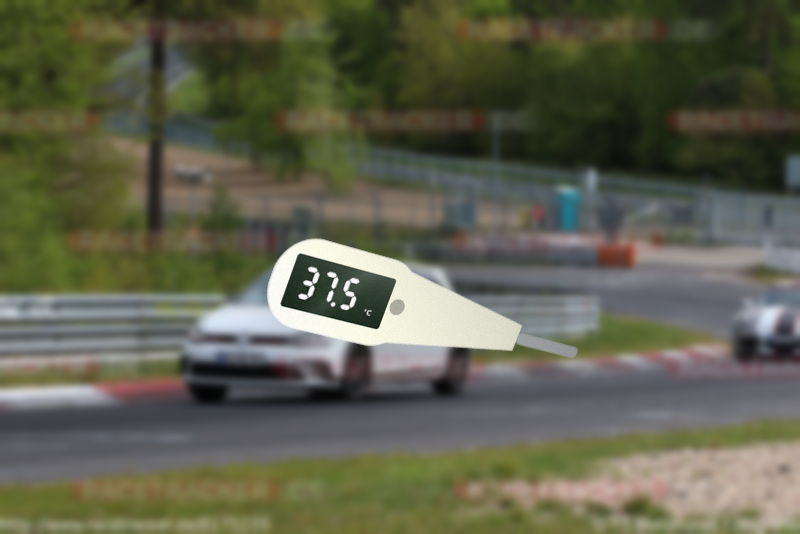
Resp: 37.5 °C
